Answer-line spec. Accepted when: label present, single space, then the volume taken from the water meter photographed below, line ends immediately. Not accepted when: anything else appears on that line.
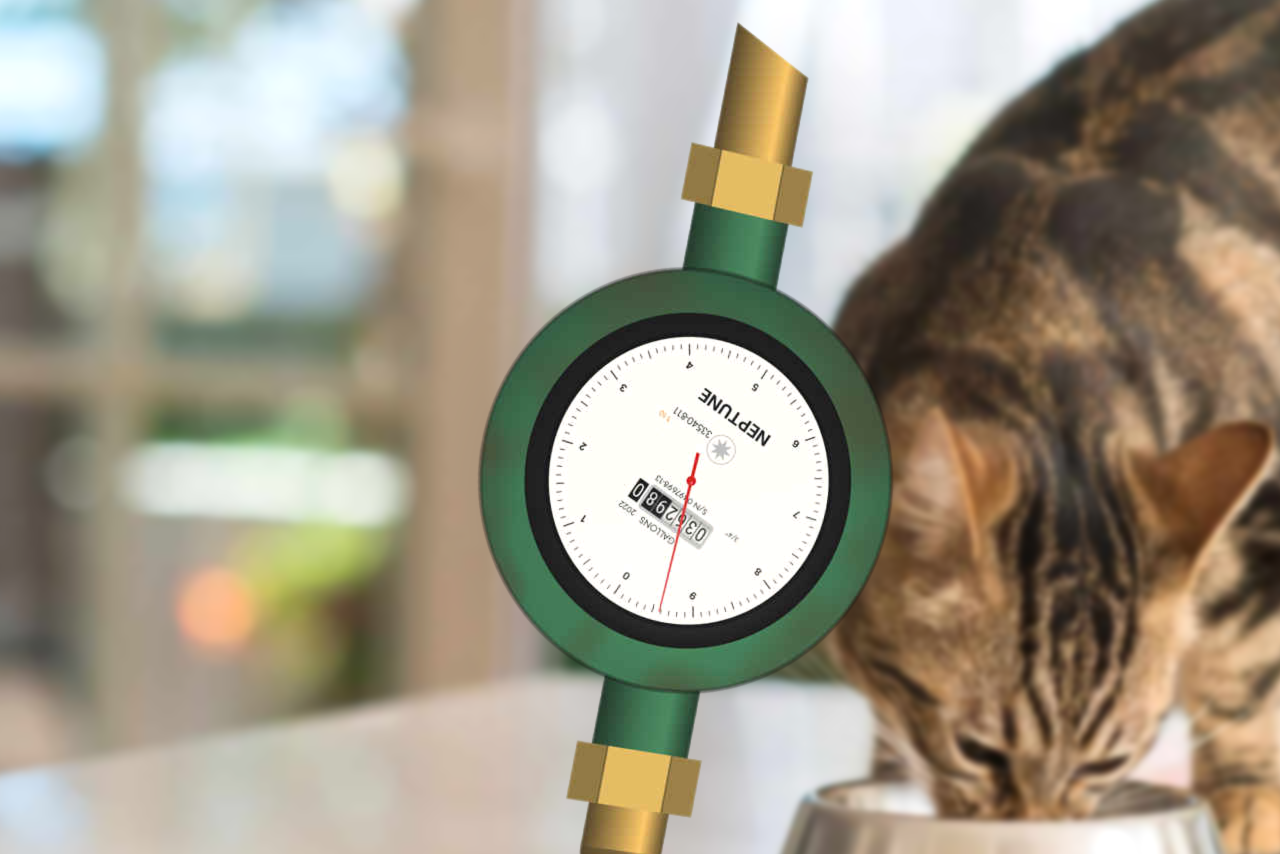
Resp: 362979.4 gal
